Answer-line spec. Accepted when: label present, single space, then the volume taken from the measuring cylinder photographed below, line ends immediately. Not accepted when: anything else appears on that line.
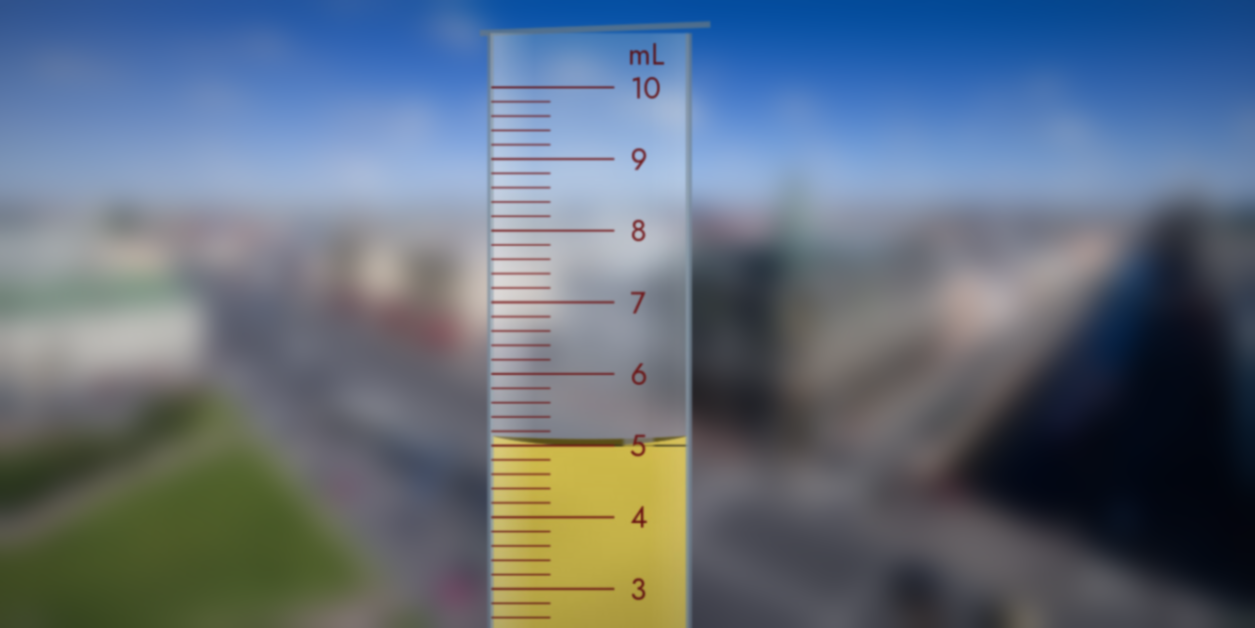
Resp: 5 mL
